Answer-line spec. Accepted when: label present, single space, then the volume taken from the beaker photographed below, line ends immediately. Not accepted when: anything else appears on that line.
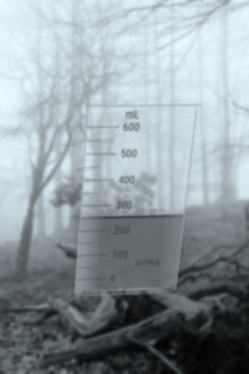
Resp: 250 mL
